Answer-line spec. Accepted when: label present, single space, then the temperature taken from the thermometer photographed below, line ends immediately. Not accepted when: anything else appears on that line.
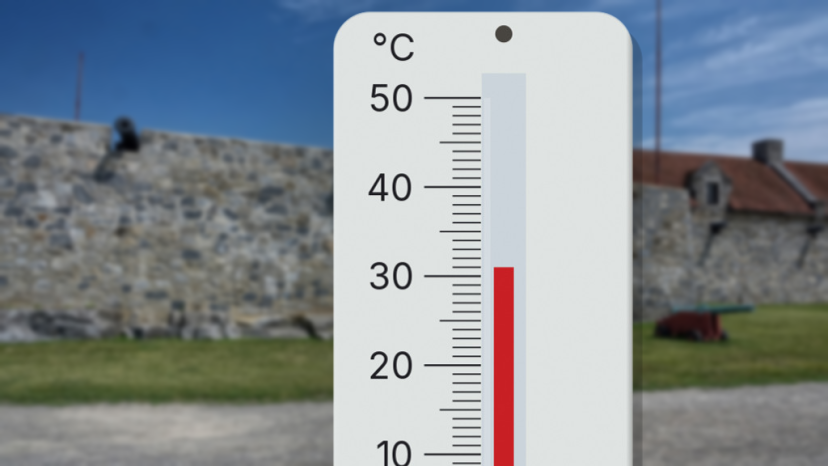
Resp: 31 °C
